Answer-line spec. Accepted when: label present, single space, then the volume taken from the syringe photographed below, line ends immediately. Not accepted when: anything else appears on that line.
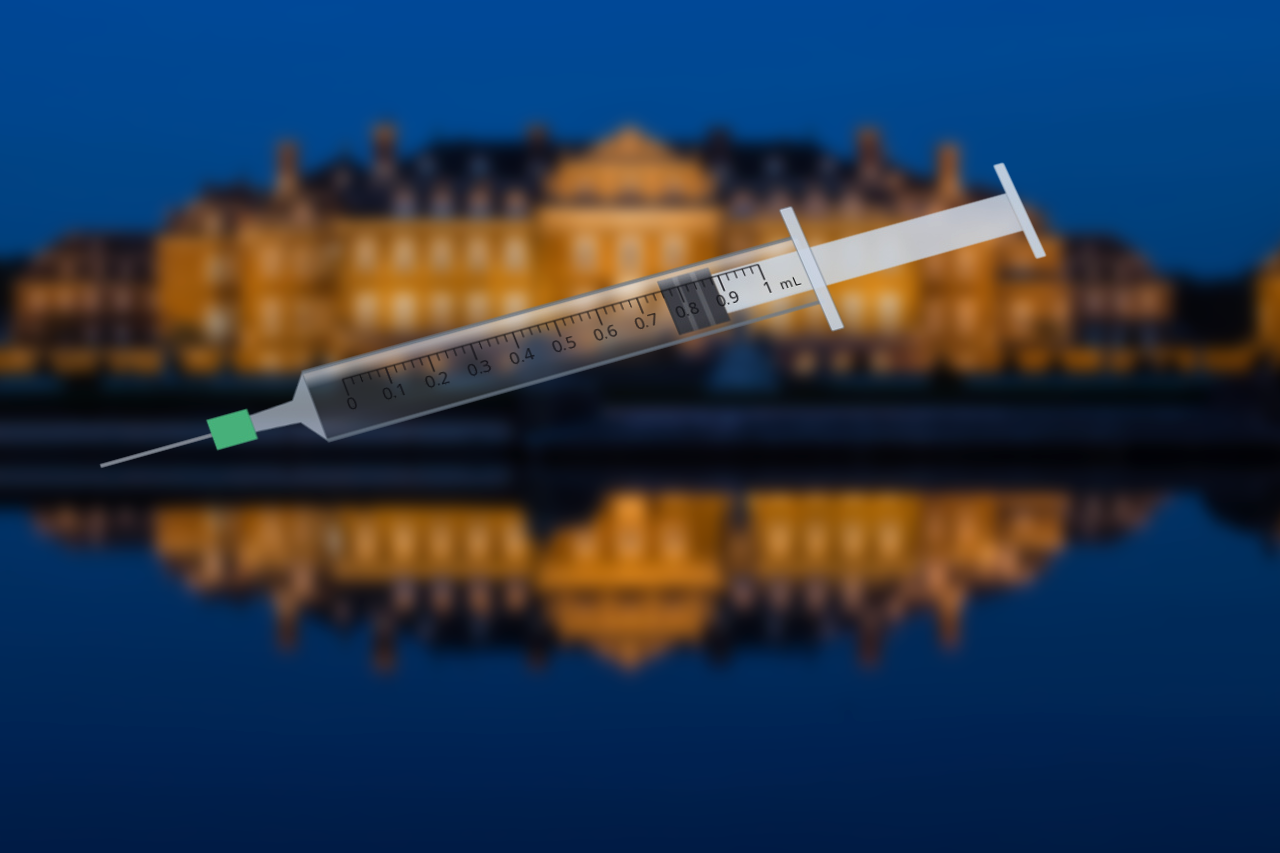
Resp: 0.76 mL
